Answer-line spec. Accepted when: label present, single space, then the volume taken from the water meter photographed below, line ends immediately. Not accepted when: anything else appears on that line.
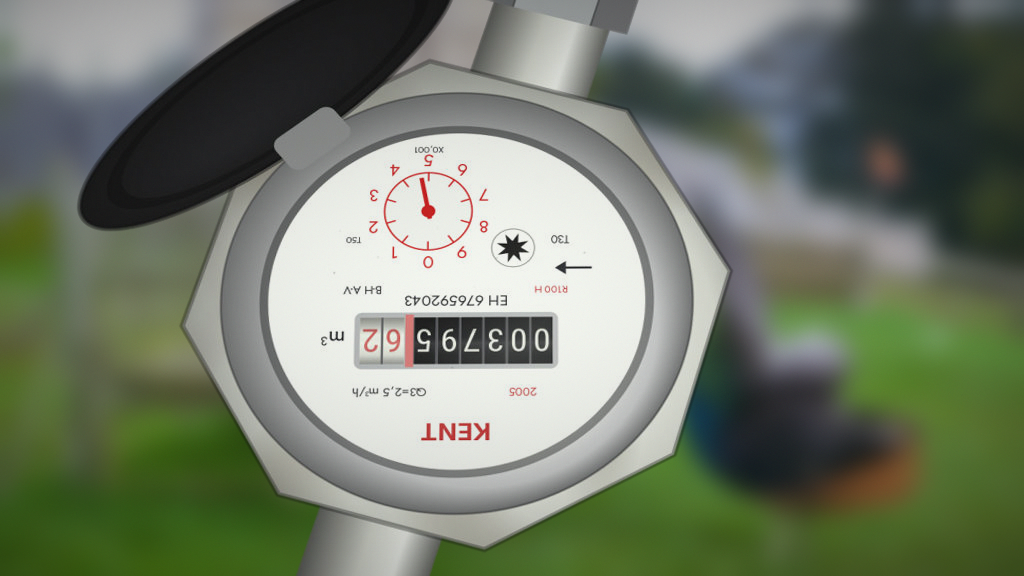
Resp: 3795.624 m³
